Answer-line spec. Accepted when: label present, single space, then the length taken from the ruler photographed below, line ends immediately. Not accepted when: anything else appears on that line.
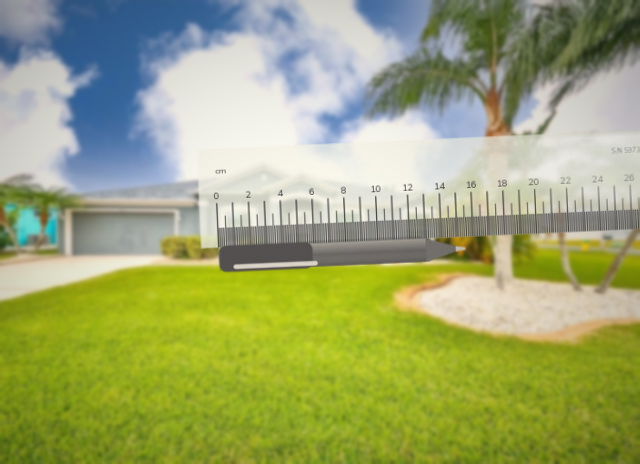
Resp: 15.5 cm
